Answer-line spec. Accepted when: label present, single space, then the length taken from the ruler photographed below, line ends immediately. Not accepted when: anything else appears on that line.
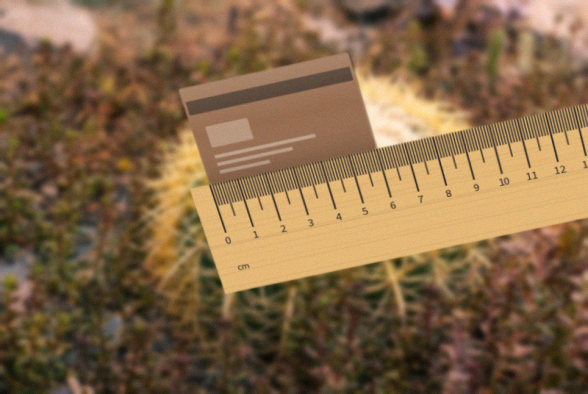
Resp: 6 cm
